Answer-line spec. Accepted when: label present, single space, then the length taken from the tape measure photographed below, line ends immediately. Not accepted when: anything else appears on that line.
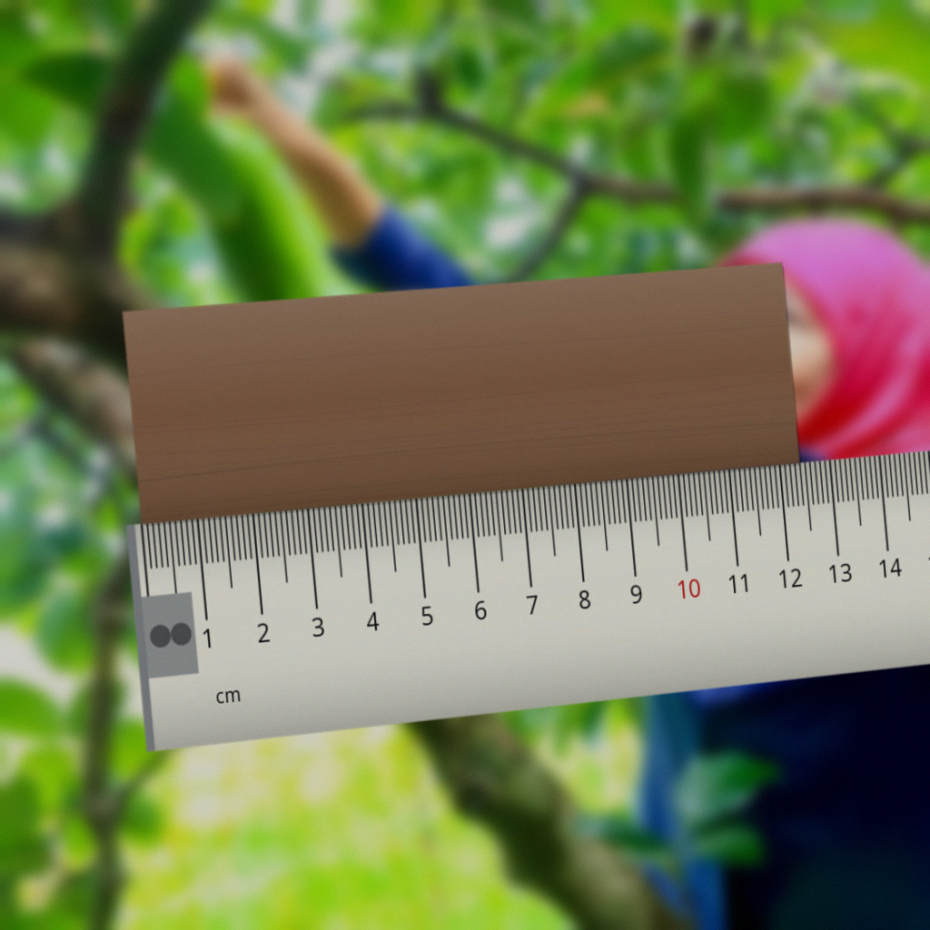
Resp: 12.4 cm
